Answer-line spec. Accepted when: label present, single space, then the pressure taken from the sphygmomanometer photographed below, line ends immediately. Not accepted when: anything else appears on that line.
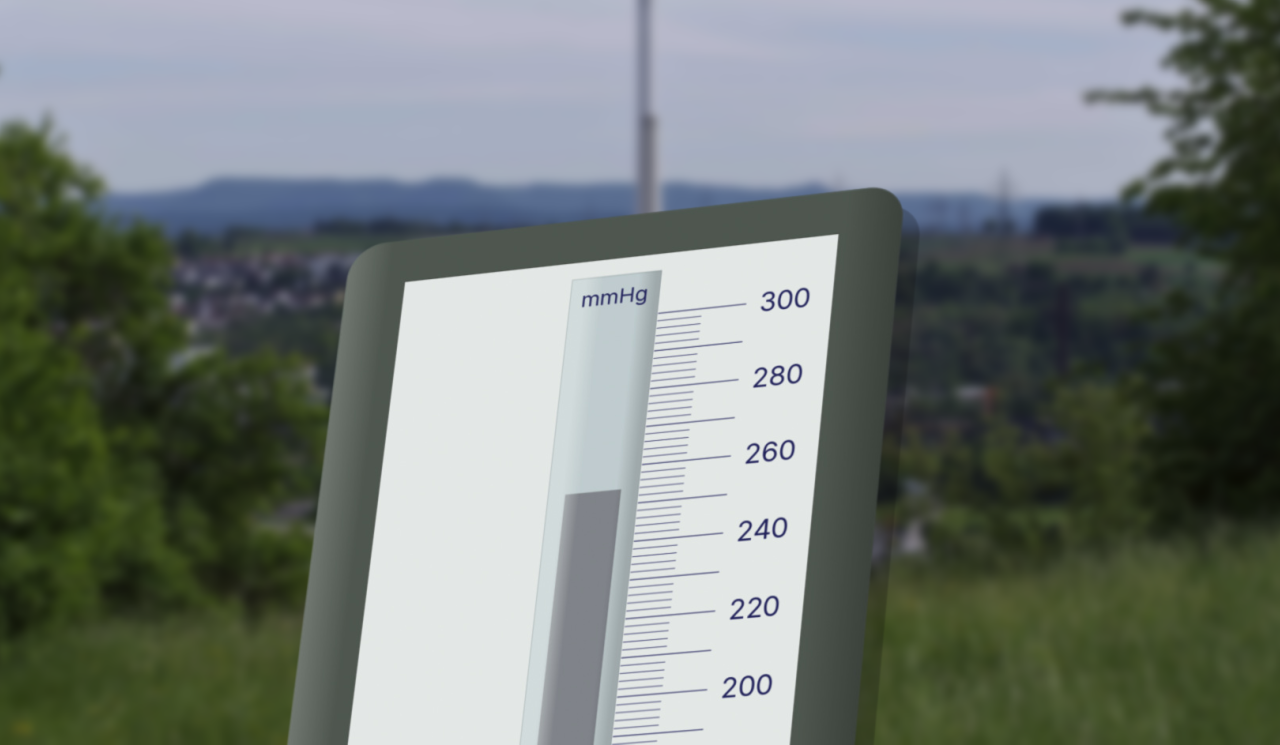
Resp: 254 mmHg
